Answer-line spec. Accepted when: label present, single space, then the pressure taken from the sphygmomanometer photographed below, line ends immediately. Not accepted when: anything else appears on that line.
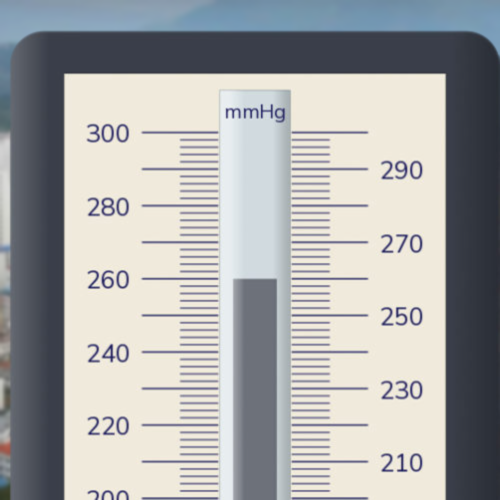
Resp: 260 mmHg
